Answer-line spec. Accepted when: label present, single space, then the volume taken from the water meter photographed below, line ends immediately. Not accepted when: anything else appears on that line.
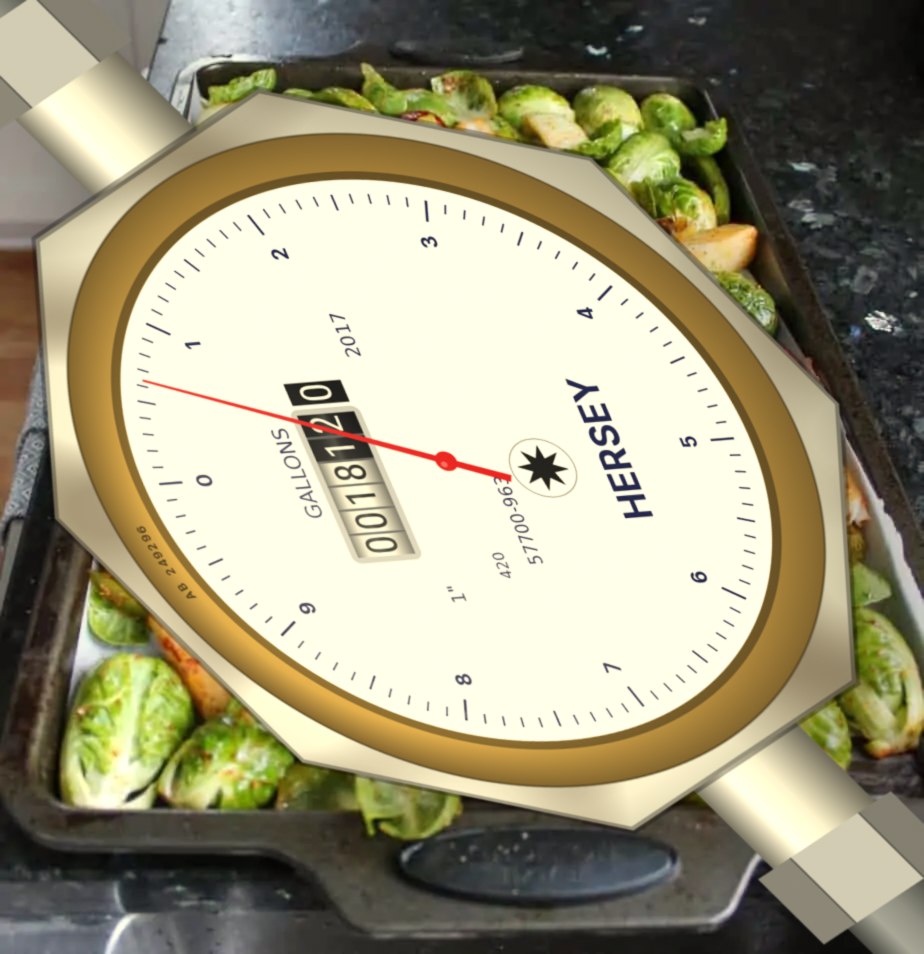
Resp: 18120.6 gal
